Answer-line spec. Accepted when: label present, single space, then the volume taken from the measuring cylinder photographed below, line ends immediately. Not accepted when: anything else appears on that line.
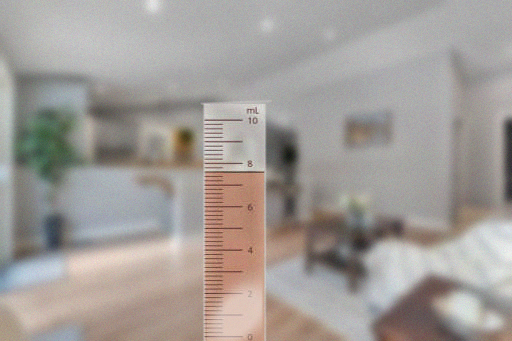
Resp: 7.6 mL
